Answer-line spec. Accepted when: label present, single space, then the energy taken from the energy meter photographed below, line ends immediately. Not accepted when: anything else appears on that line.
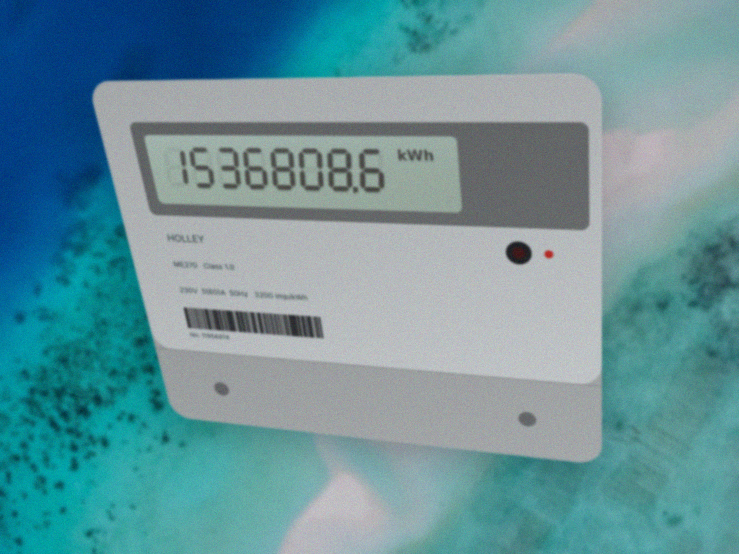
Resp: 1536808.6 kWh
